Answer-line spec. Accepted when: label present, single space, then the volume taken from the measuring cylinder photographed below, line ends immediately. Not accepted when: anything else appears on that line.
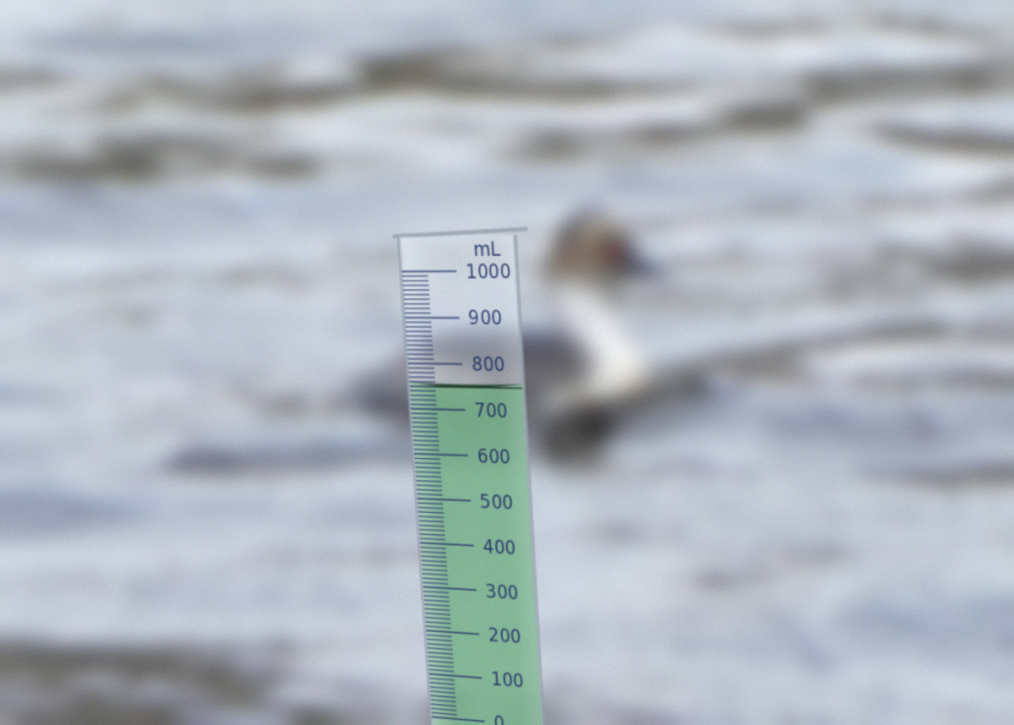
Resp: 750 mL
